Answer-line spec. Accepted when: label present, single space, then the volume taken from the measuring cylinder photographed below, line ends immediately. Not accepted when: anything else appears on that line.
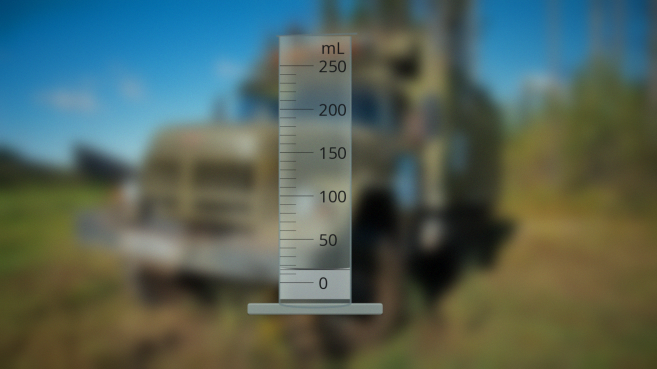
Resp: 15 mL
